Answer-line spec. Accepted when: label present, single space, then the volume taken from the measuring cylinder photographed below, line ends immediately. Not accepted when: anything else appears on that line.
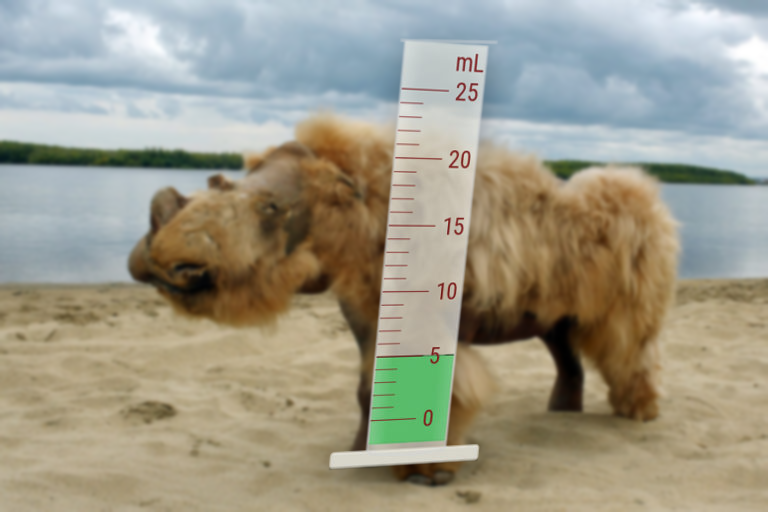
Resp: 5 mL
